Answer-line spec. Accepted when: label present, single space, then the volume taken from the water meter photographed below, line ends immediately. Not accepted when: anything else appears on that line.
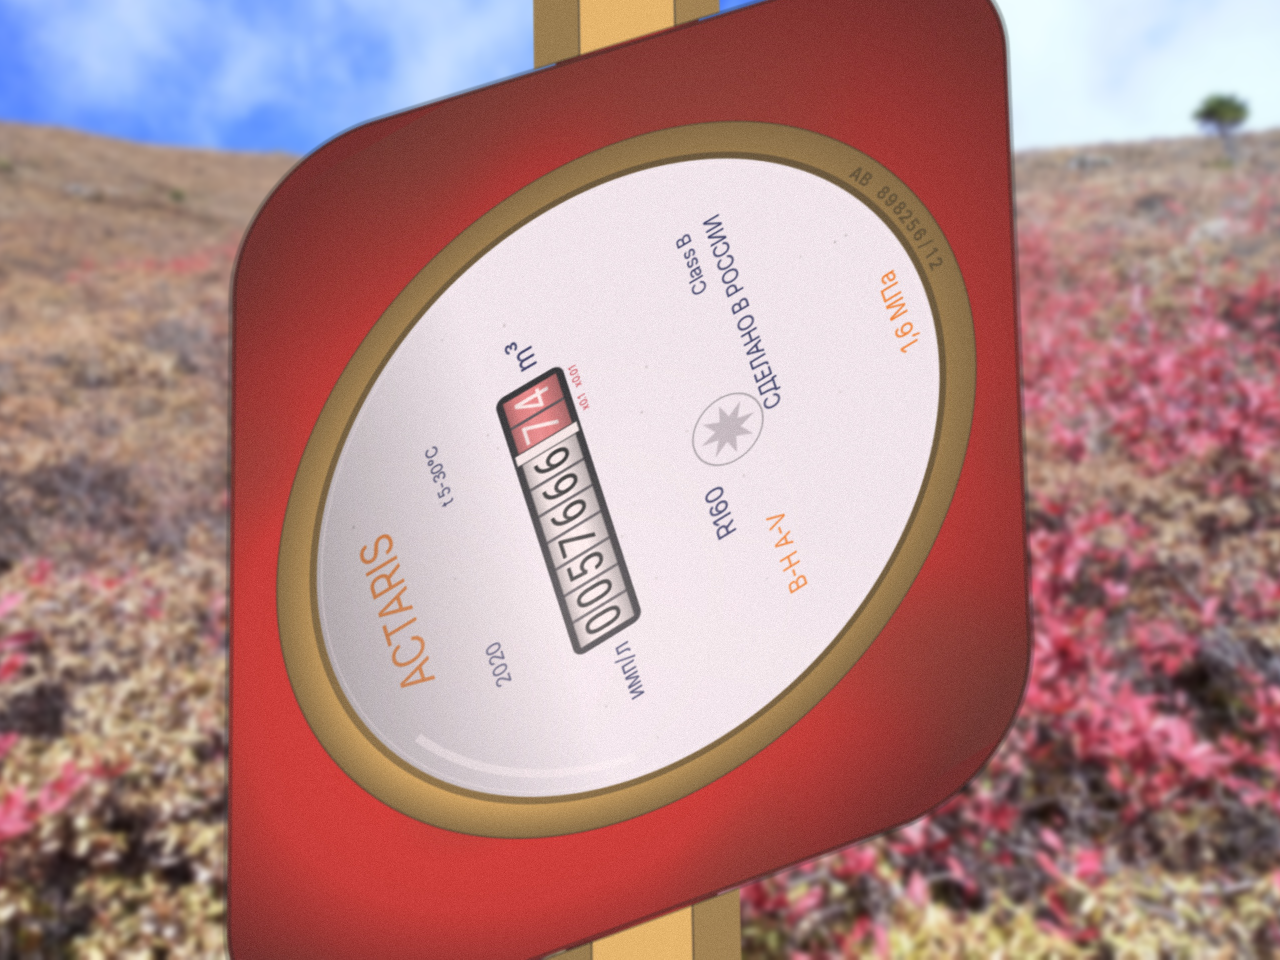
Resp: 57666.74 m³
